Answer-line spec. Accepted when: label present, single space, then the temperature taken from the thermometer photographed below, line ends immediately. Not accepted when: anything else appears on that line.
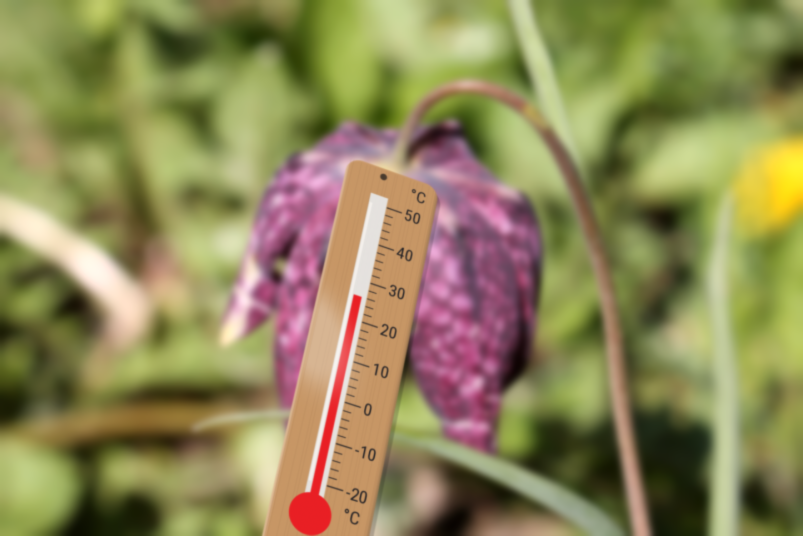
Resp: 26 °C
